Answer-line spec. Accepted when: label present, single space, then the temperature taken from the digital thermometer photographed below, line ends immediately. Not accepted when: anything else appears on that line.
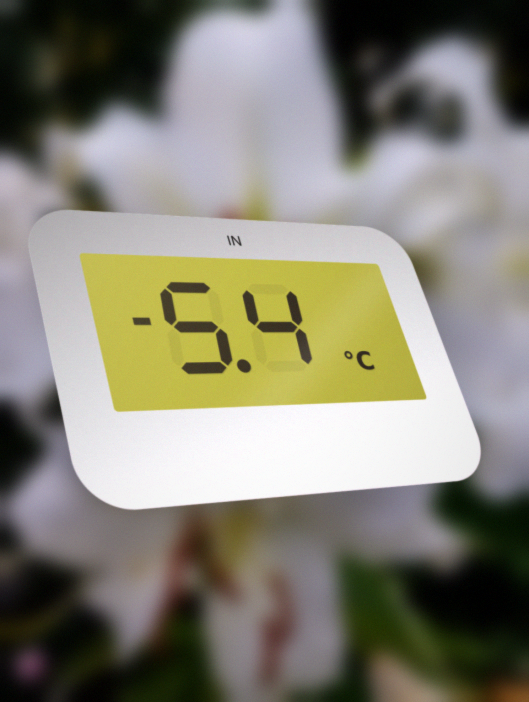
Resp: -5.4 °C
